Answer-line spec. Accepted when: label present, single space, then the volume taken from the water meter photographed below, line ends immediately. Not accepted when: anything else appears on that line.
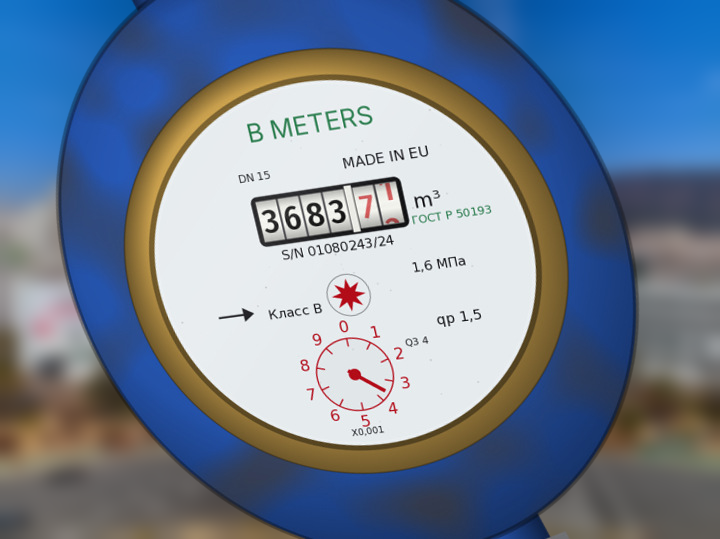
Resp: 3683.713 m³
